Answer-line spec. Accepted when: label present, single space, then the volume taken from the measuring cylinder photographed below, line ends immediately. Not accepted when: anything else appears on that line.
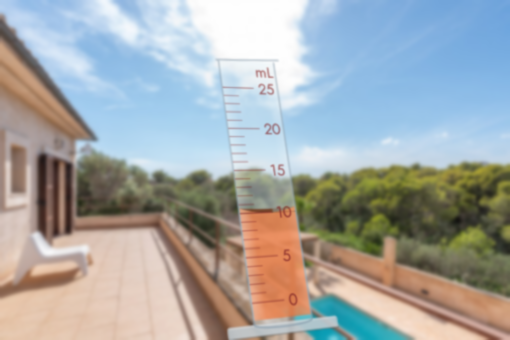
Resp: 10 mL
